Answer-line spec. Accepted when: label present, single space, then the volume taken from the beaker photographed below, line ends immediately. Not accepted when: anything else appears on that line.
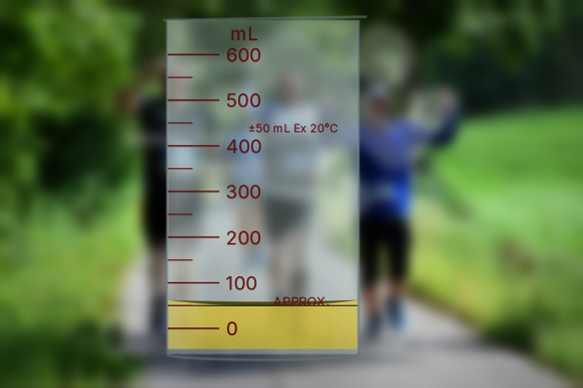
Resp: 50 mL
